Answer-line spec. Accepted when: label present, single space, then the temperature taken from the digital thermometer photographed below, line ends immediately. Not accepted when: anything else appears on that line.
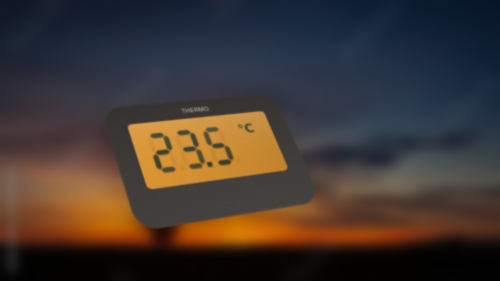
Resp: 23.5 °C
